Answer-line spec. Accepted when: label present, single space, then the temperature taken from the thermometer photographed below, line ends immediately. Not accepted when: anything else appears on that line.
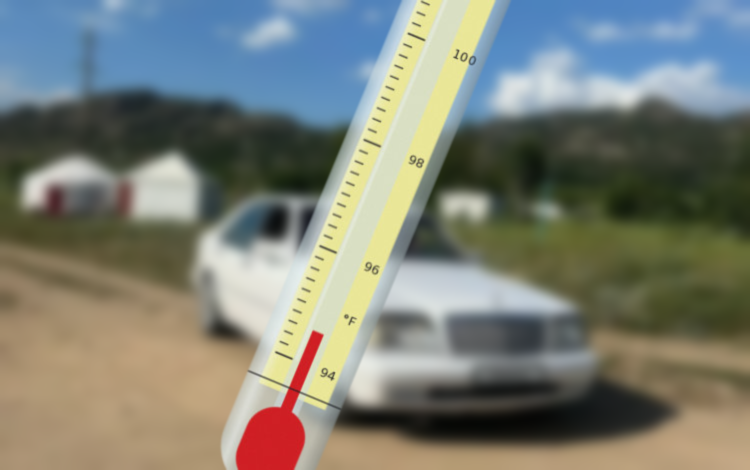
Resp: 94.6 °F
